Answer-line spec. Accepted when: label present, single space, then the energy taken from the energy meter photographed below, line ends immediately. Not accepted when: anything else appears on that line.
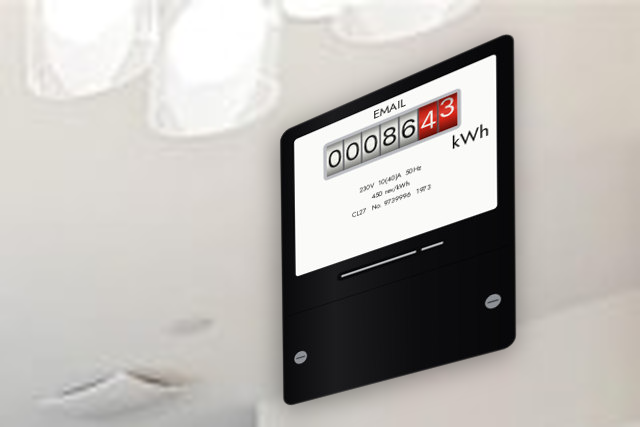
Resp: 86.43 kWh
